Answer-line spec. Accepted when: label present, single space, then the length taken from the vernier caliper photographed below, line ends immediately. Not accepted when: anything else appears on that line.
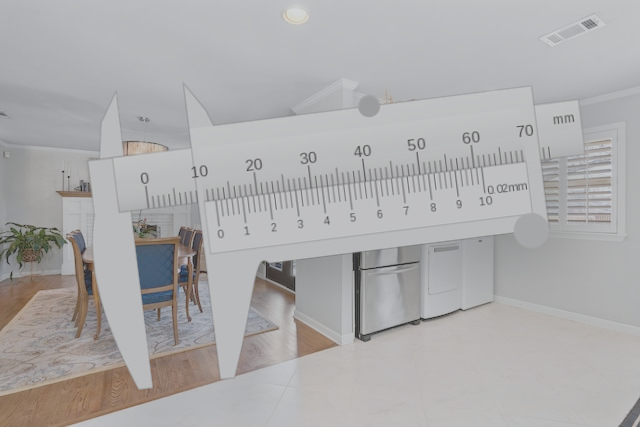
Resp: 12.4 mm
